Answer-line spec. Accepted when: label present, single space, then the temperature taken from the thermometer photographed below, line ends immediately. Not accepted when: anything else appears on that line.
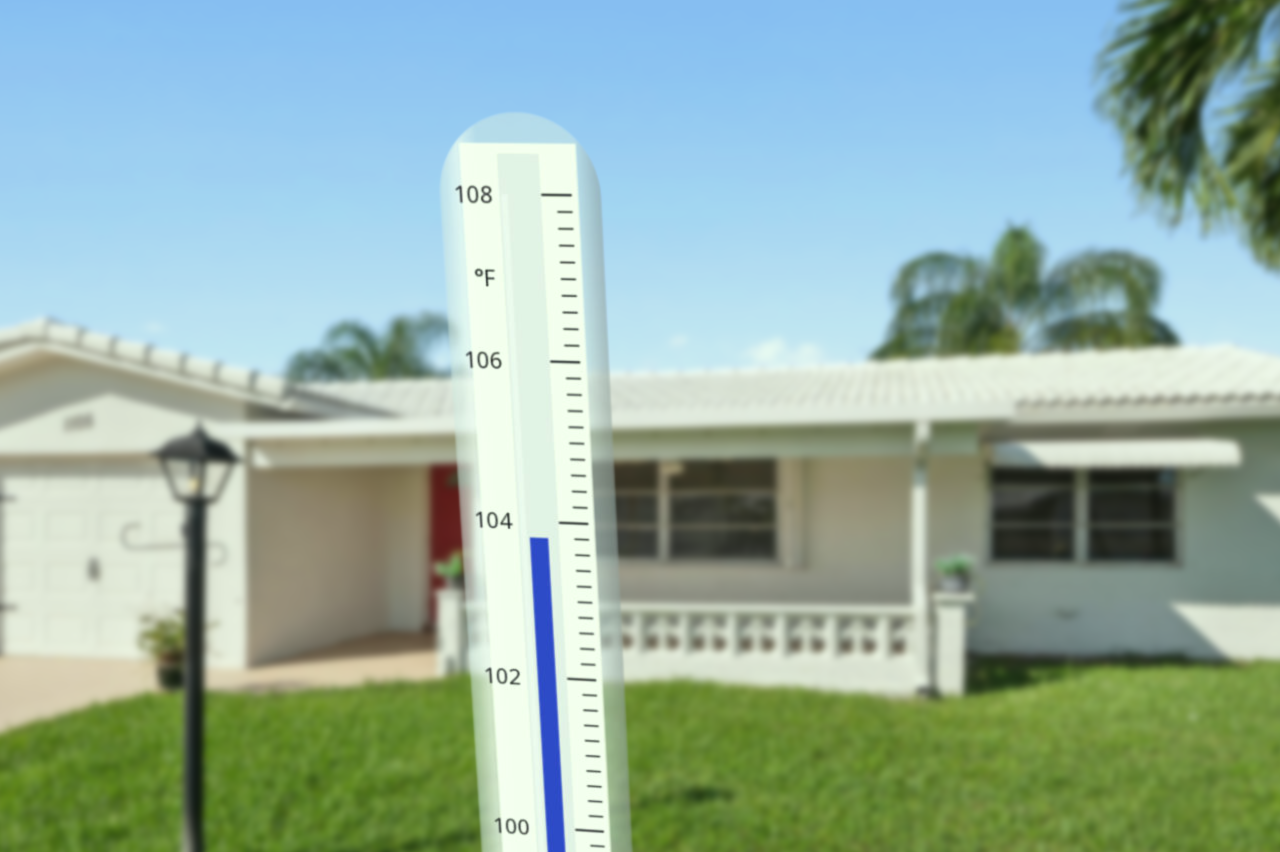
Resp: 103.8 °F
